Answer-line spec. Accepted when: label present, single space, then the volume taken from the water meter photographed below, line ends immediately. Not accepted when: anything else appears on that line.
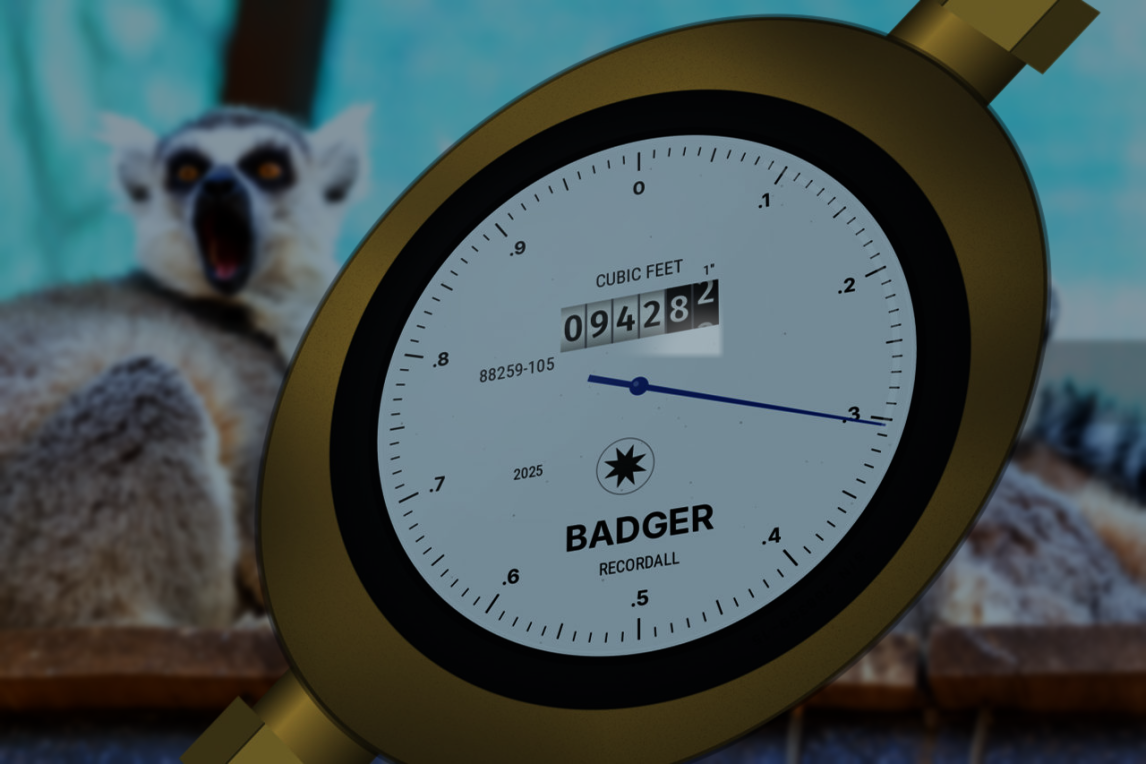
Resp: 94282.30 ft³
